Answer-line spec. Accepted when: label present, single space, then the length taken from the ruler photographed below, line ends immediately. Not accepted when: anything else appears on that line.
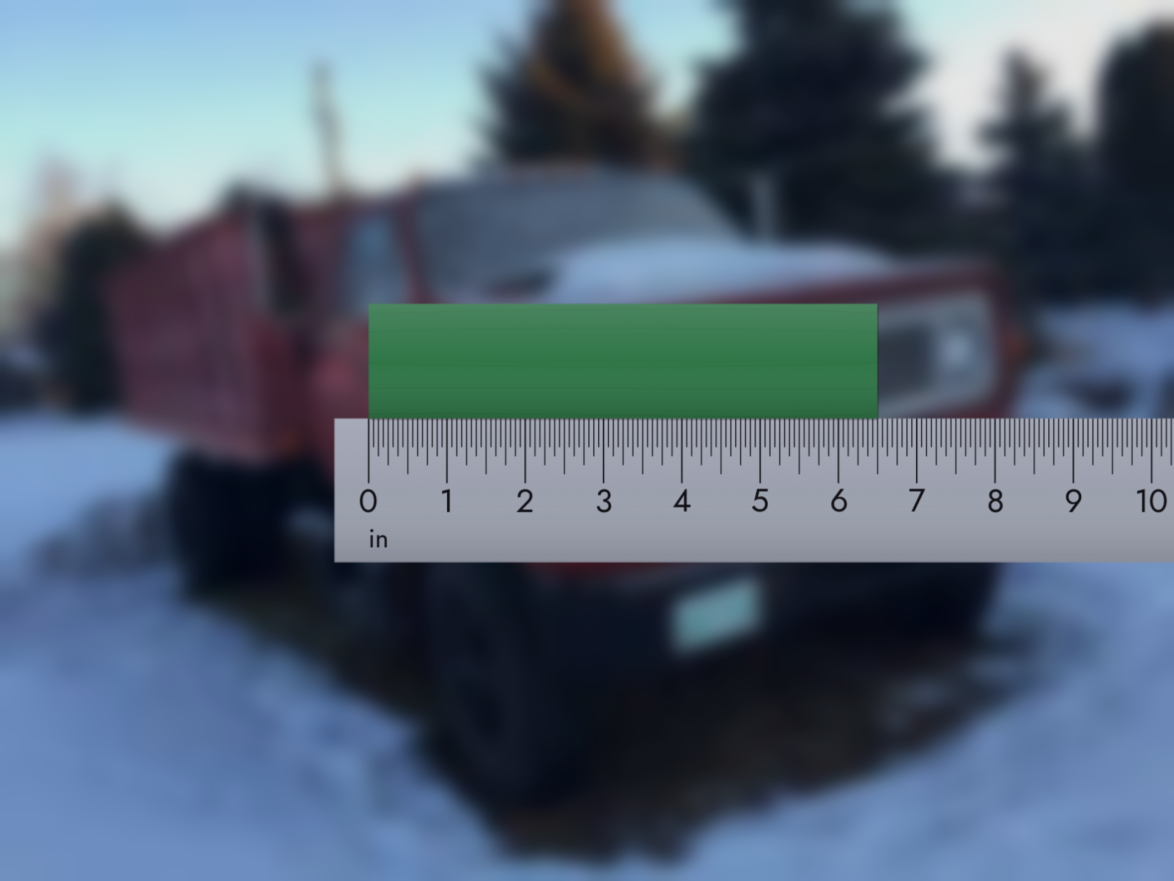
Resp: 6.5 in
